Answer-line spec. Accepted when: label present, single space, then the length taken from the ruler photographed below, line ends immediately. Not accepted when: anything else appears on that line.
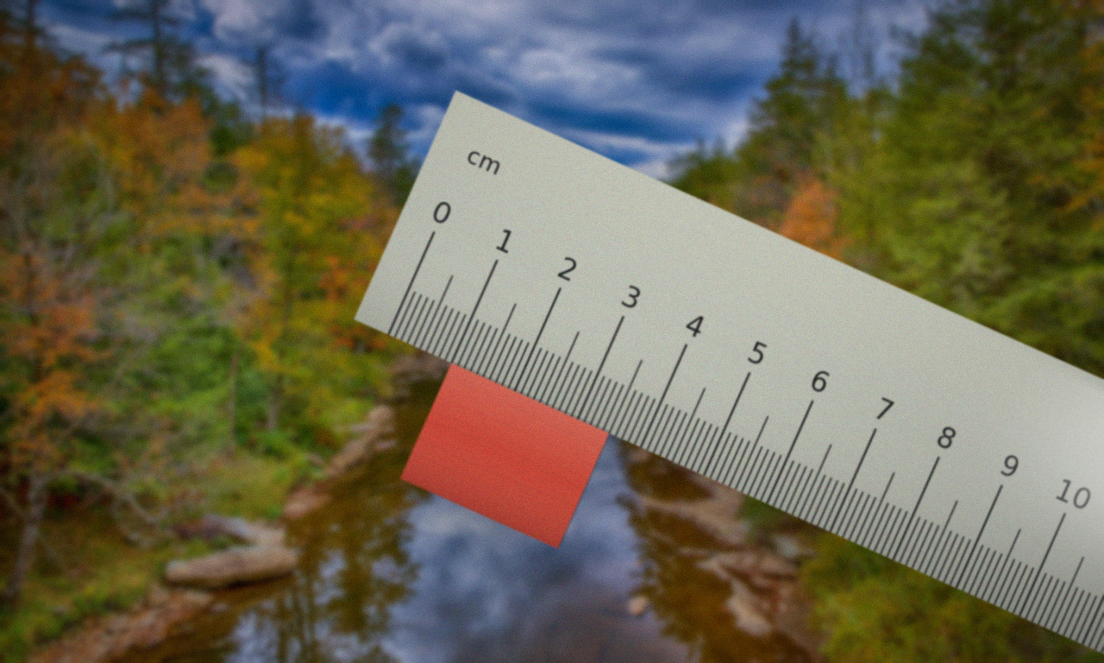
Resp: 2.5 cm
